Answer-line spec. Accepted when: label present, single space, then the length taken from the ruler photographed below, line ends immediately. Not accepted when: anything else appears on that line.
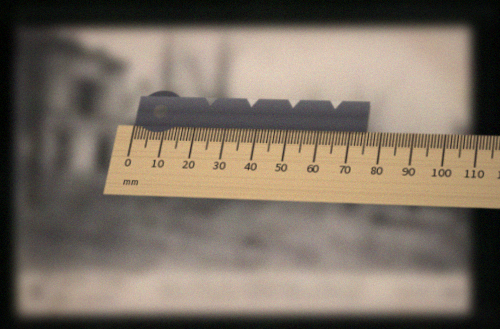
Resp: 75 mm
